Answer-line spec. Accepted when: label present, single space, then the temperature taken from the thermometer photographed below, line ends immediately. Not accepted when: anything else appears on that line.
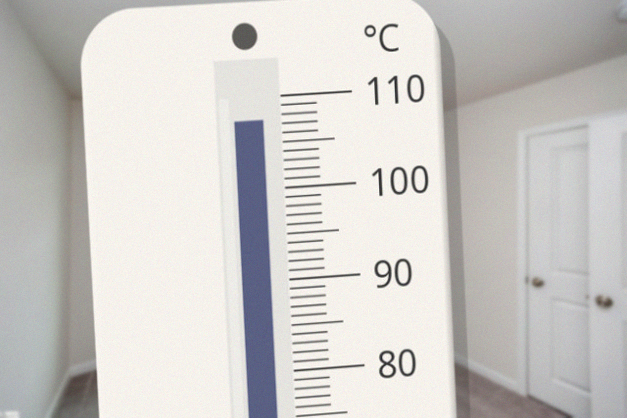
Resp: 107.5 °C
